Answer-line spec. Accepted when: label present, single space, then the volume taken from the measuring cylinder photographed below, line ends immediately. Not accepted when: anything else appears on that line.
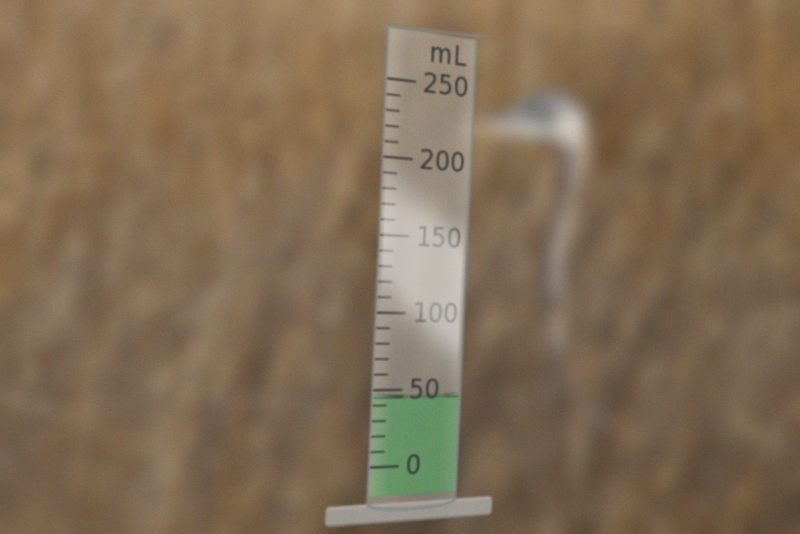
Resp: 45 mL
